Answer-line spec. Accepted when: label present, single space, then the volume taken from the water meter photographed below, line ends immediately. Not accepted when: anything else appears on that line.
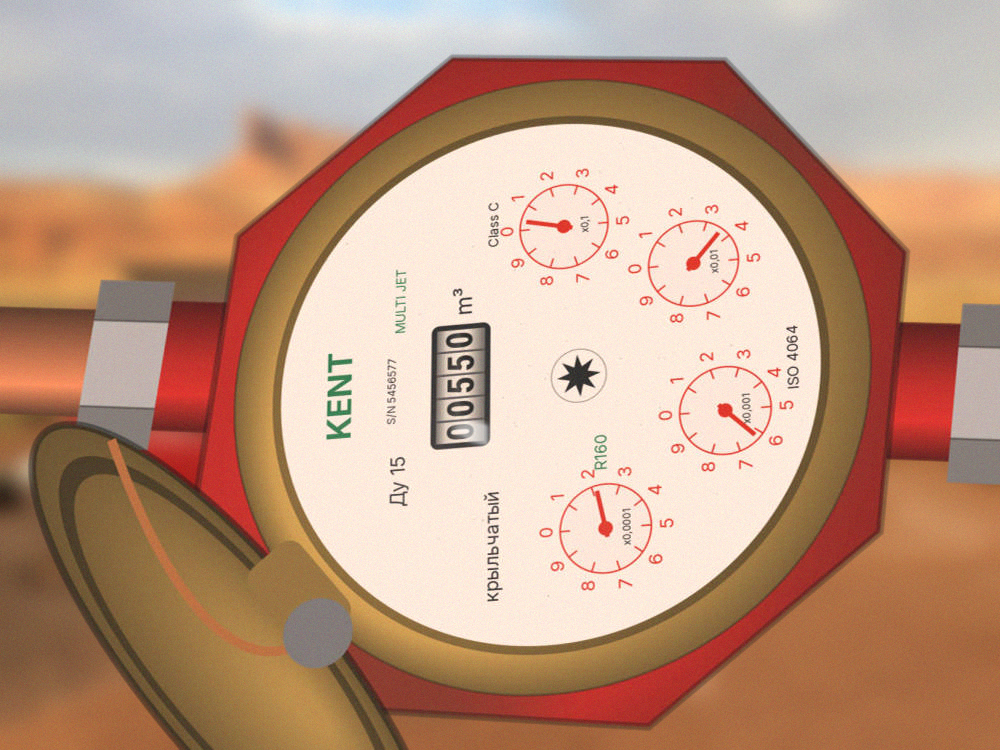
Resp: 550.0362 m³
